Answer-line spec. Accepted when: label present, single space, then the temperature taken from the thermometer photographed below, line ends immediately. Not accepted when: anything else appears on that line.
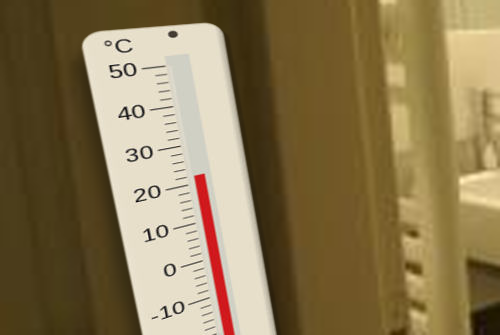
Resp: 22 °C
